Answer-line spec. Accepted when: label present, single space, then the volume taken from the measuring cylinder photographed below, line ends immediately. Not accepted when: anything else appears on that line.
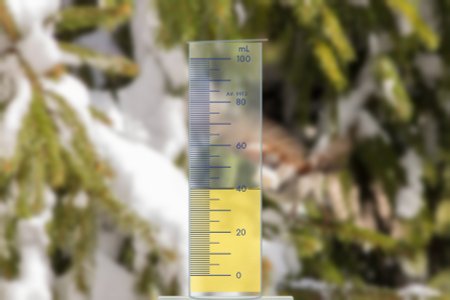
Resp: 40 mL
